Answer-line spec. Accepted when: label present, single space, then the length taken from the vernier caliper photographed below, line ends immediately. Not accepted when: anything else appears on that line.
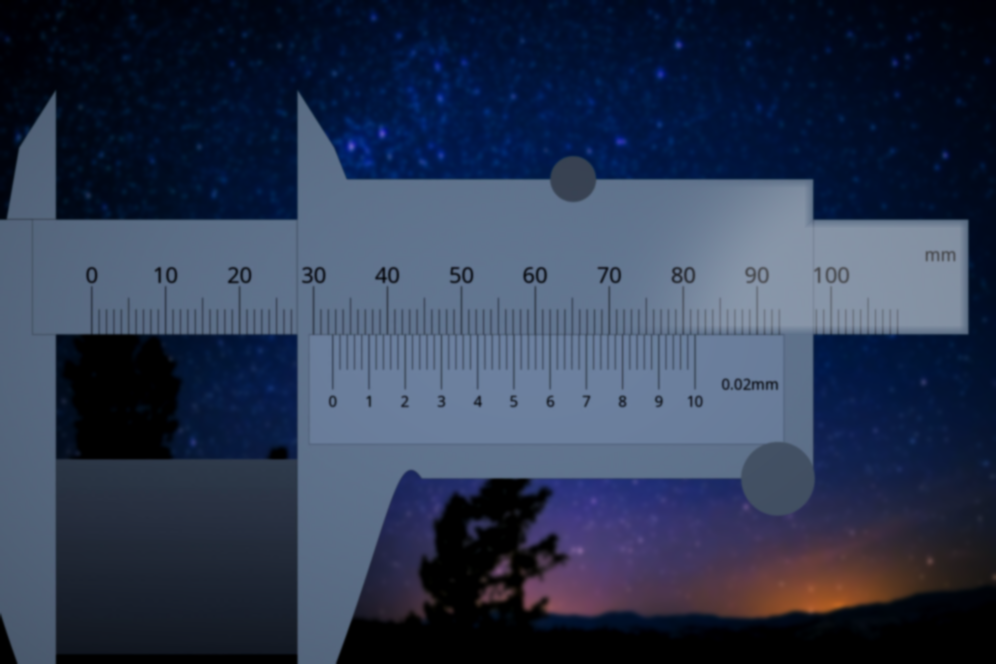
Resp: 32.6 mm
